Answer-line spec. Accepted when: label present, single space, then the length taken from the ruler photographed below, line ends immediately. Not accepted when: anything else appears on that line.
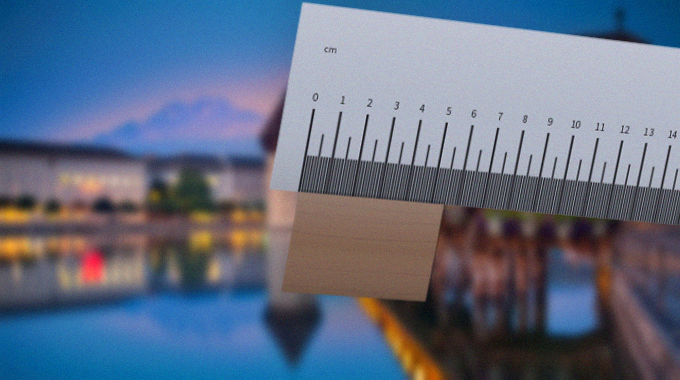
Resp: 5.5 cm
